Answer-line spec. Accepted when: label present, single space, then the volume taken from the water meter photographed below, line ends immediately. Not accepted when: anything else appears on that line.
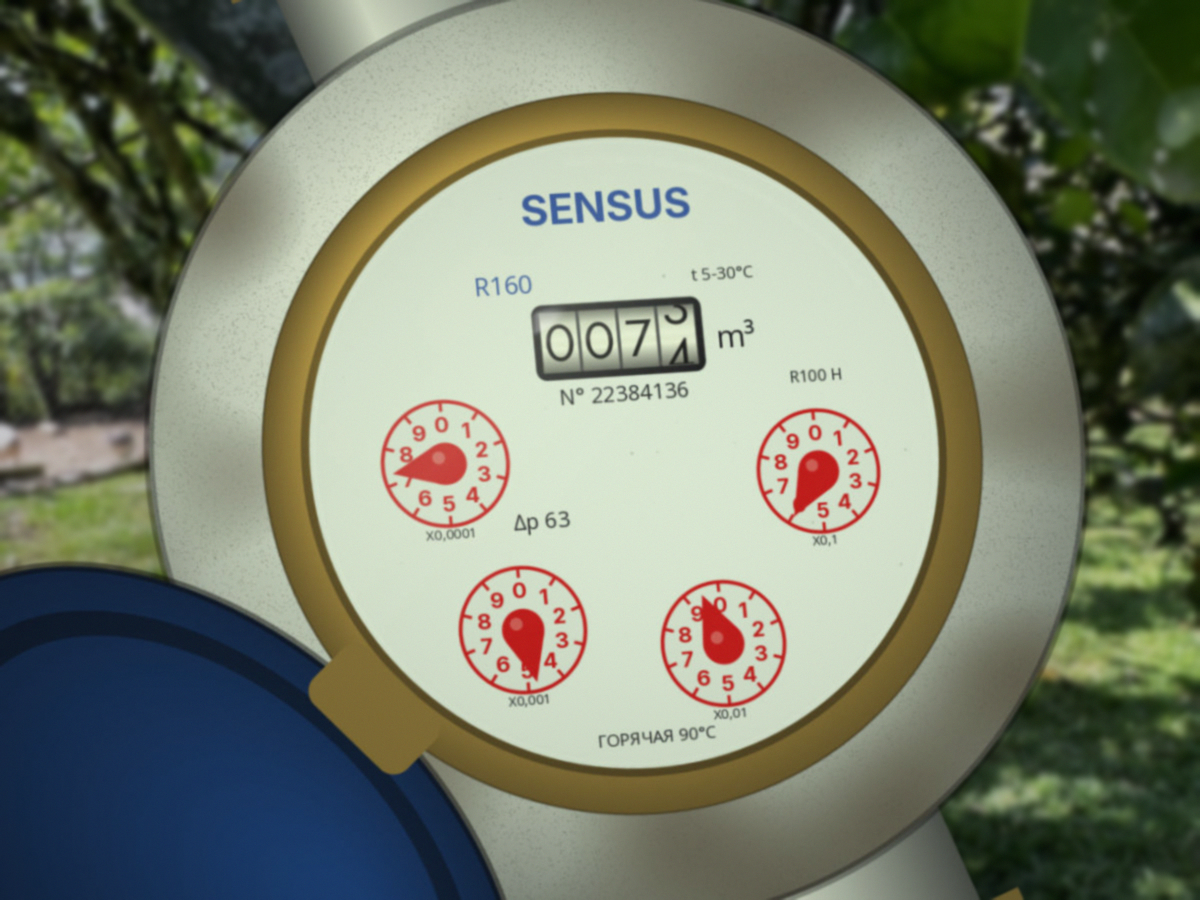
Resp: 73.5947 m³
